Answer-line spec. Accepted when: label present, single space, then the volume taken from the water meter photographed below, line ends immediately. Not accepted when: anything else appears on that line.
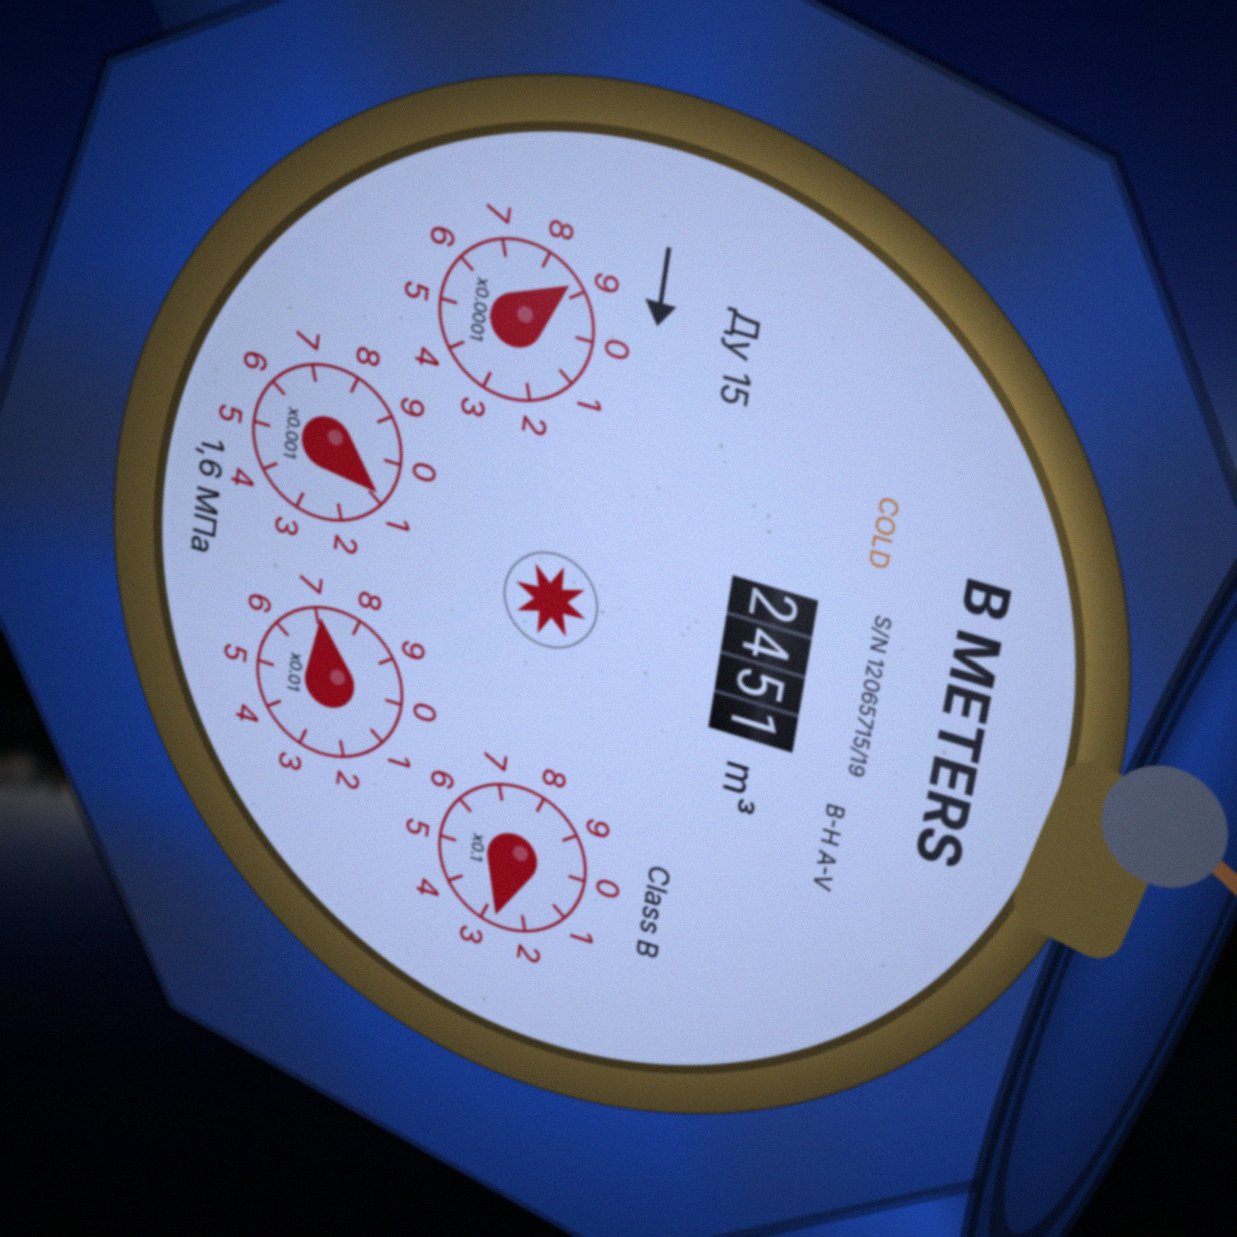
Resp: 2451.2708 m³
